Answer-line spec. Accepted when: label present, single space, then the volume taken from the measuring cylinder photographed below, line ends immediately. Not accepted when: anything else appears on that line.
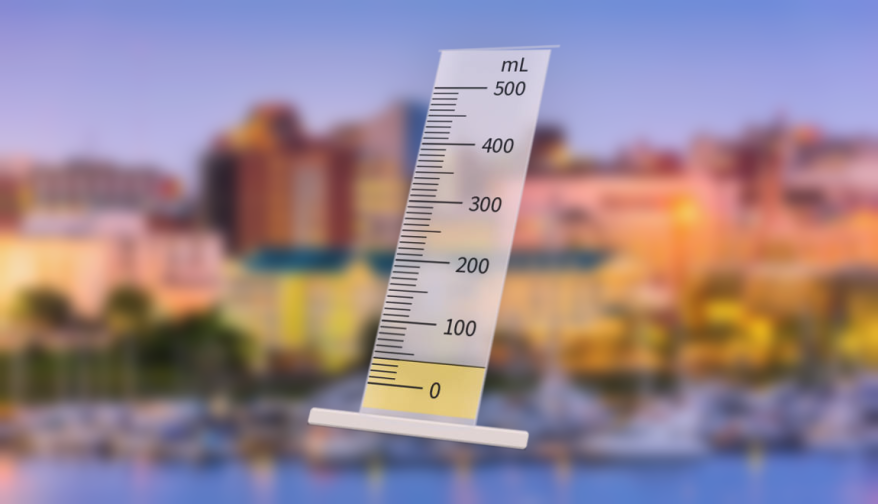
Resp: 40 mL
